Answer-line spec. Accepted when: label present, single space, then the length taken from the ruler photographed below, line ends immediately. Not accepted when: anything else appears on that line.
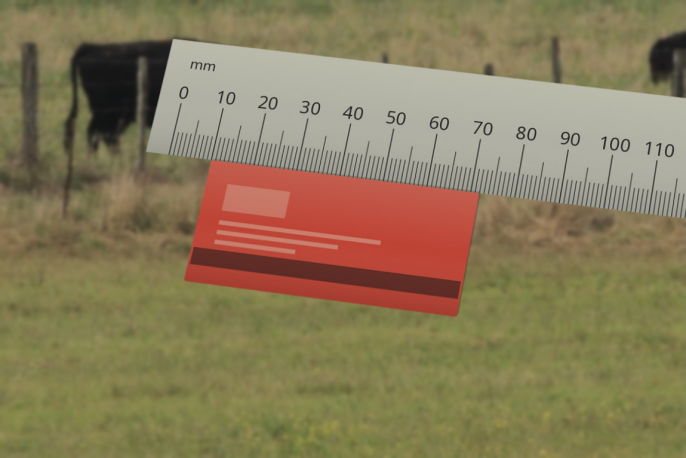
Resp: 62 mm
